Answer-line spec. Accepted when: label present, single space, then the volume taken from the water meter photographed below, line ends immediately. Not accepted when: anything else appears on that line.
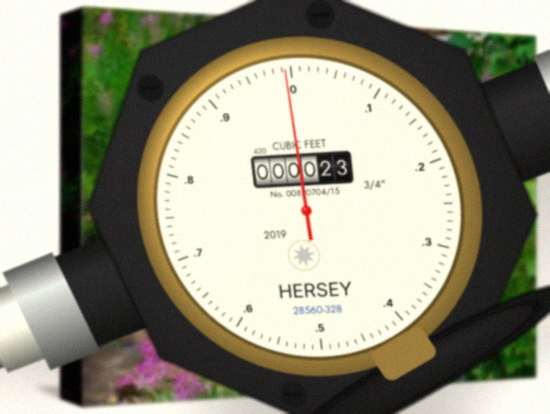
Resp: 22.99 ft³
